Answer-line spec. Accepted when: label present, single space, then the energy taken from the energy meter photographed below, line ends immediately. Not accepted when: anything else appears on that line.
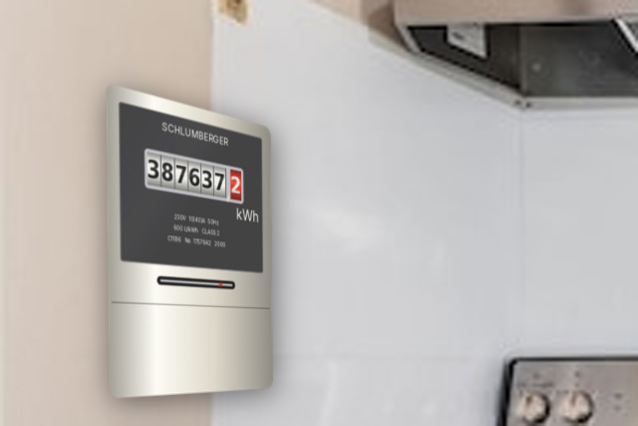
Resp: 387637.2 kWh
